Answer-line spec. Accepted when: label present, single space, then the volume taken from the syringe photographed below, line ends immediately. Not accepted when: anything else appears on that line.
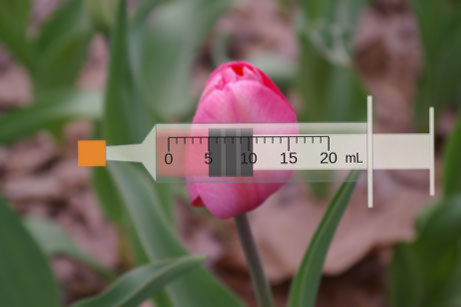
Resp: 5 mL
